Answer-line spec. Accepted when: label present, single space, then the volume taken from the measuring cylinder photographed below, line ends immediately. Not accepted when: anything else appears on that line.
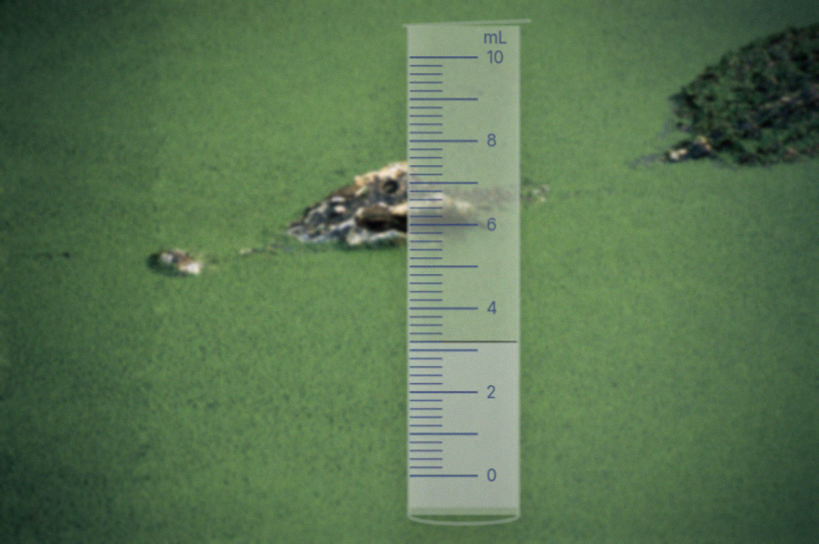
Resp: 3.2 mL
